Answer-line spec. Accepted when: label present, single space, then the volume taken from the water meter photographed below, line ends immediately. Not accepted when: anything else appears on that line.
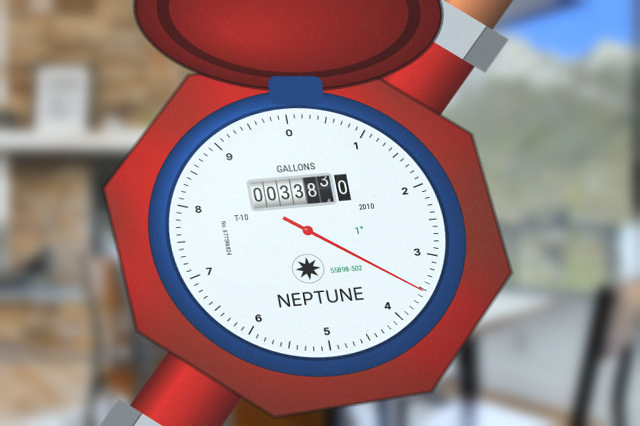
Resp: 33833.5 gal
